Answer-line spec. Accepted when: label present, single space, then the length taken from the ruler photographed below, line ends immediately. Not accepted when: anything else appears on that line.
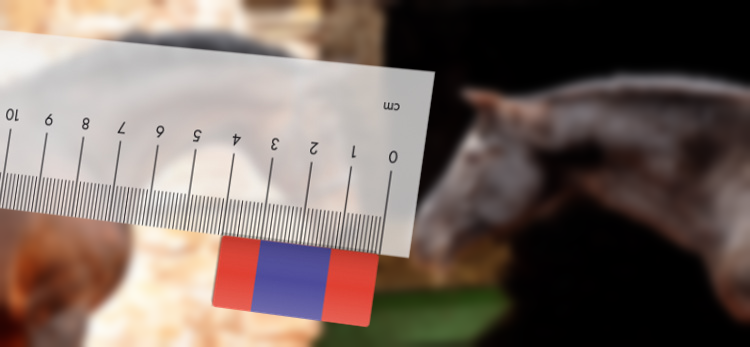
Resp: 4 cm
